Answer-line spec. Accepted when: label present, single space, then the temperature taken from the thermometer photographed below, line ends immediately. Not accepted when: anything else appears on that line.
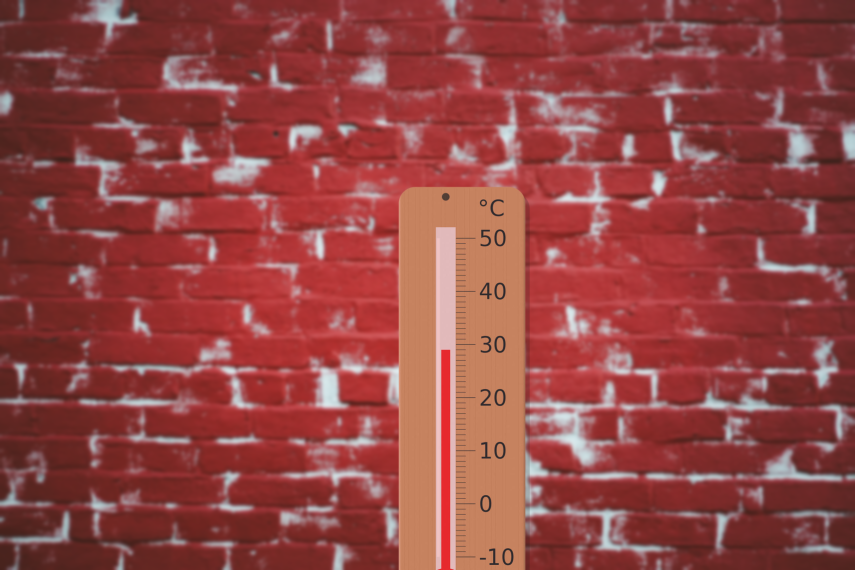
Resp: 29 °C
